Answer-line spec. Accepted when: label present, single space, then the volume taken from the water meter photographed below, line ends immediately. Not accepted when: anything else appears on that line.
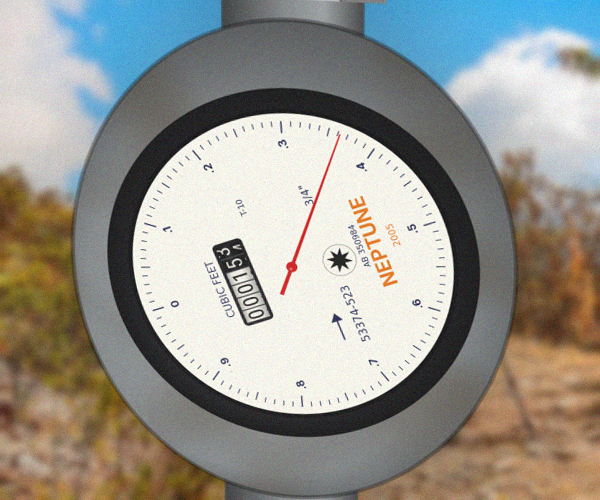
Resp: 153.36 ft³
